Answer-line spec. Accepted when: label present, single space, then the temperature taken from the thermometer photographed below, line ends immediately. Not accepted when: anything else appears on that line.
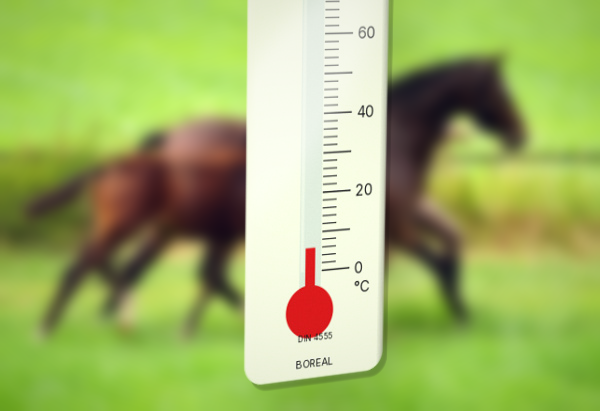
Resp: 6 °C
